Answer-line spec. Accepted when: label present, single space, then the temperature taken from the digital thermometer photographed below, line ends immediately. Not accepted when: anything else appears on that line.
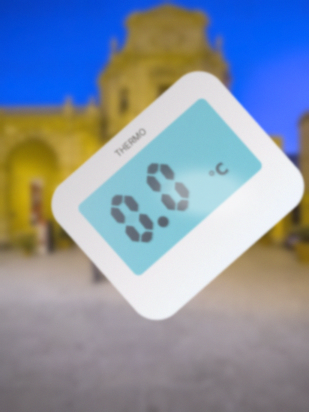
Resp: 0.0 °C
